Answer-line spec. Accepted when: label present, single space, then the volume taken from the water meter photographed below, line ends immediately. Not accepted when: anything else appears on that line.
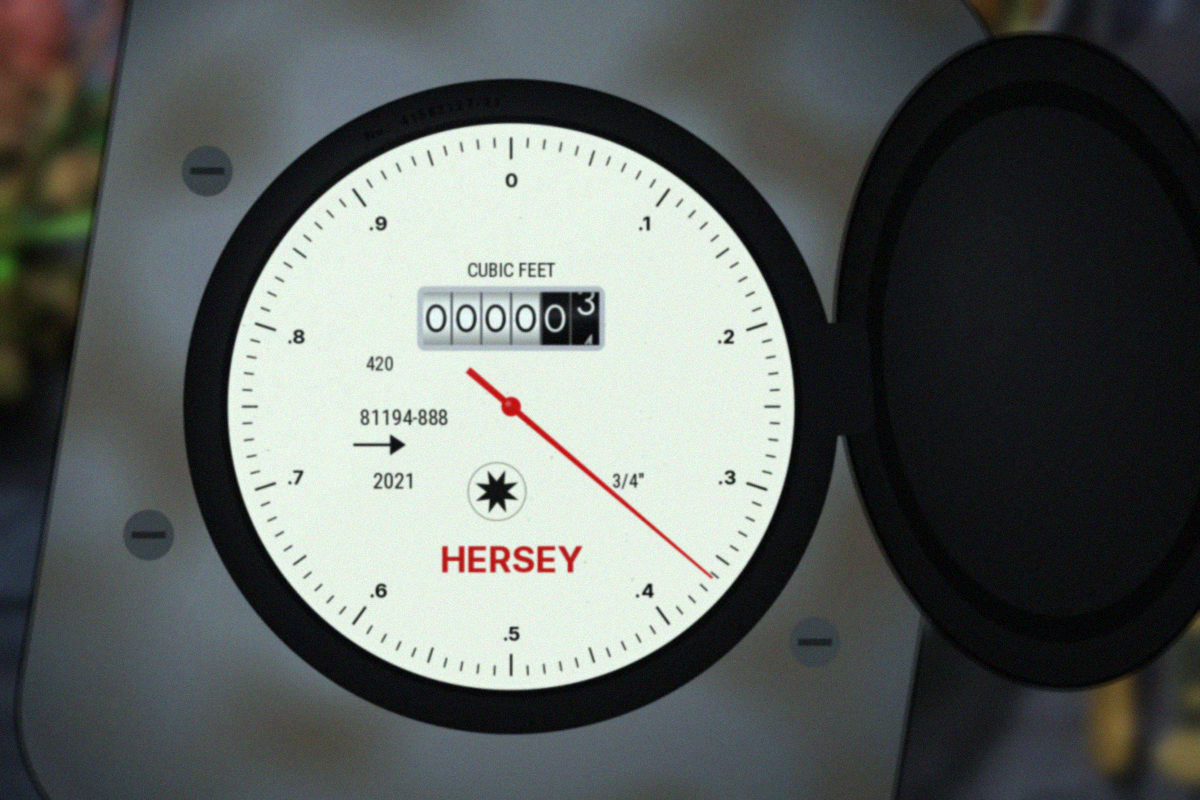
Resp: 3.36 ft³
